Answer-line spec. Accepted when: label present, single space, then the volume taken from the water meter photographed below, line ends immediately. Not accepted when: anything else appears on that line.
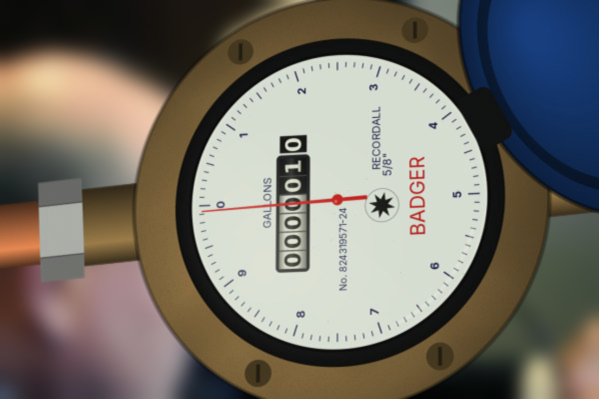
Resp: 9.9 gal
